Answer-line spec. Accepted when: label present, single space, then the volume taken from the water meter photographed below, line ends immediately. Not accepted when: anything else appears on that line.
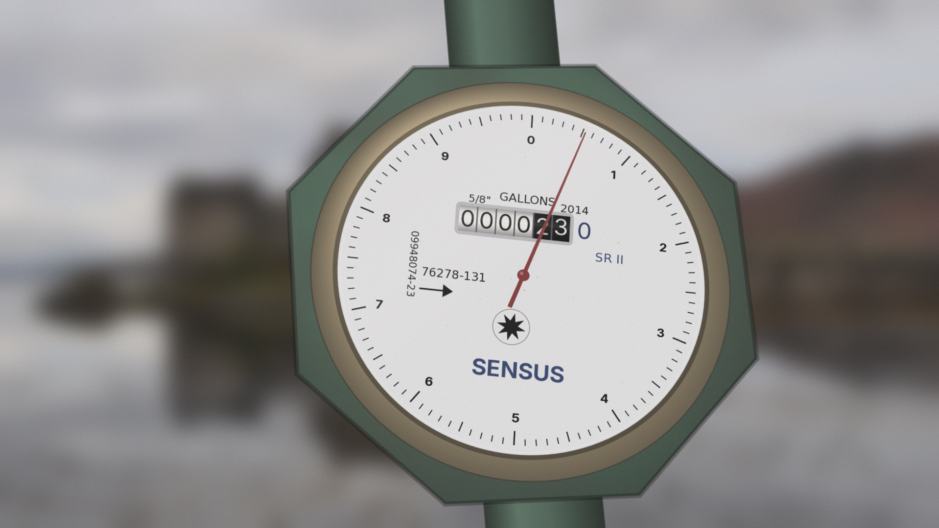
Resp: 230.5 gal
